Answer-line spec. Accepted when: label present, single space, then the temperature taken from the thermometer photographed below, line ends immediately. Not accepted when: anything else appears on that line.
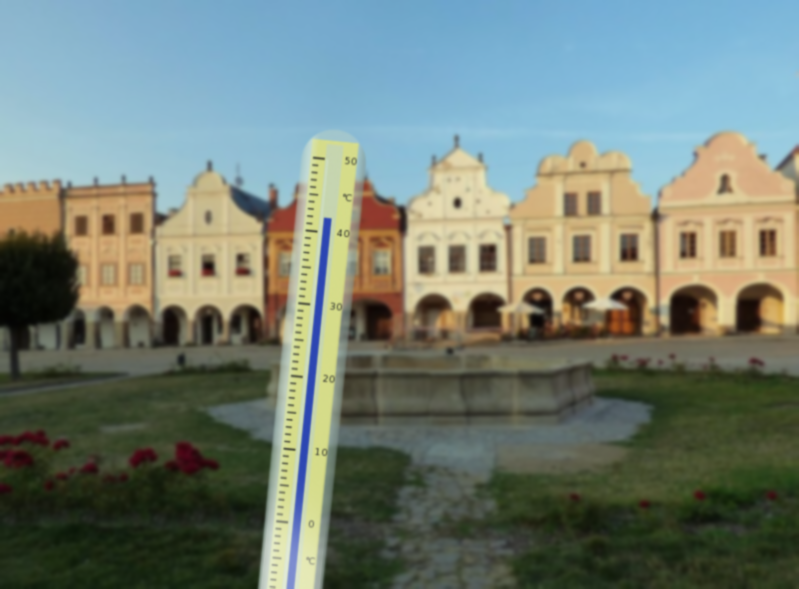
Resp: 42 °C
